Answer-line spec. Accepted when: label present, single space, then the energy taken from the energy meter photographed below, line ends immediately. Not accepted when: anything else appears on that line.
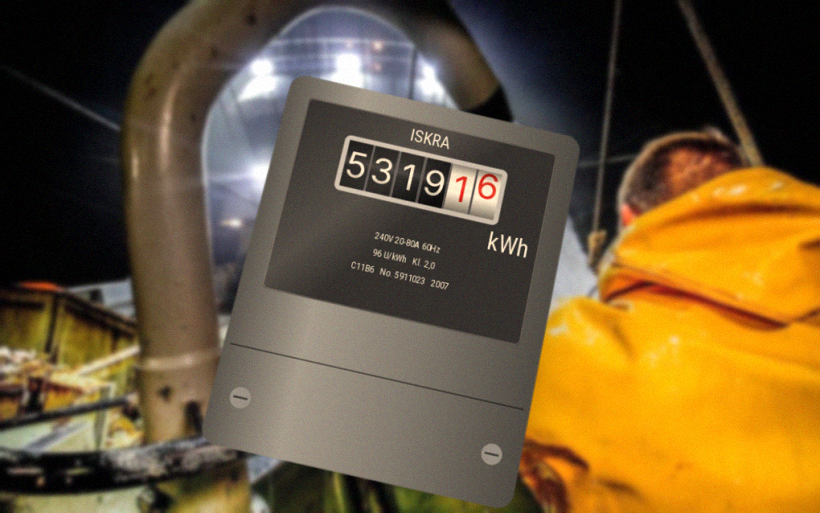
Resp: 5319.16 kWh
